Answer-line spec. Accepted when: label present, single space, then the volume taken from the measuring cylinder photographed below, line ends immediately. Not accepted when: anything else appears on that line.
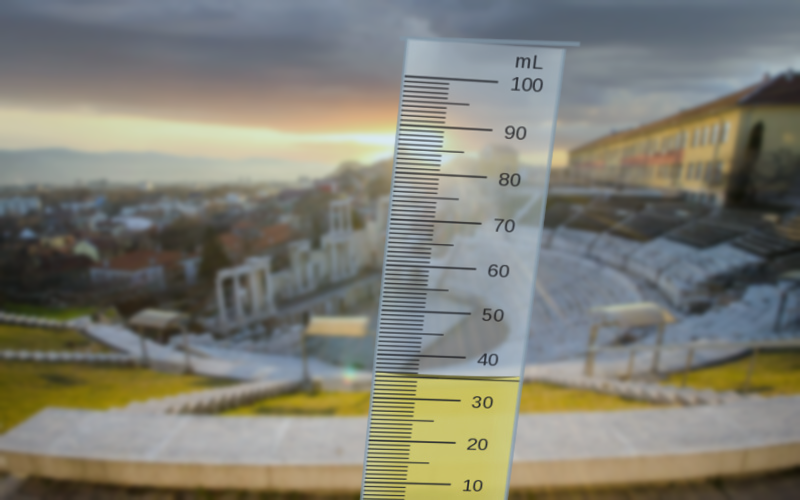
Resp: 35 mL
